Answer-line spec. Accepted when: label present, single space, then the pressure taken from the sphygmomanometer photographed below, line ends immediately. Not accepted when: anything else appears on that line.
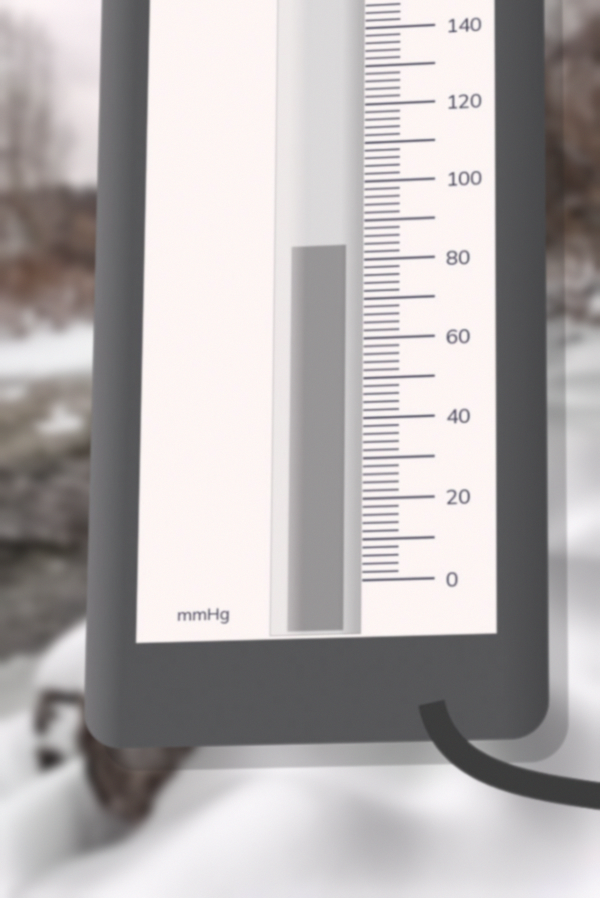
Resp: 84 mmHg
